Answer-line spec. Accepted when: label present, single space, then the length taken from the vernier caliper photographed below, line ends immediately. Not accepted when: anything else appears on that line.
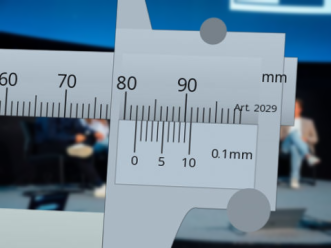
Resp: 82.0 mm
